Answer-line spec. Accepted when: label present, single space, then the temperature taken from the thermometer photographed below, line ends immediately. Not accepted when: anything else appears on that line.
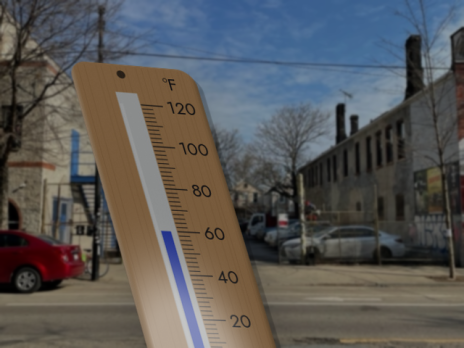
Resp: 60 °F
